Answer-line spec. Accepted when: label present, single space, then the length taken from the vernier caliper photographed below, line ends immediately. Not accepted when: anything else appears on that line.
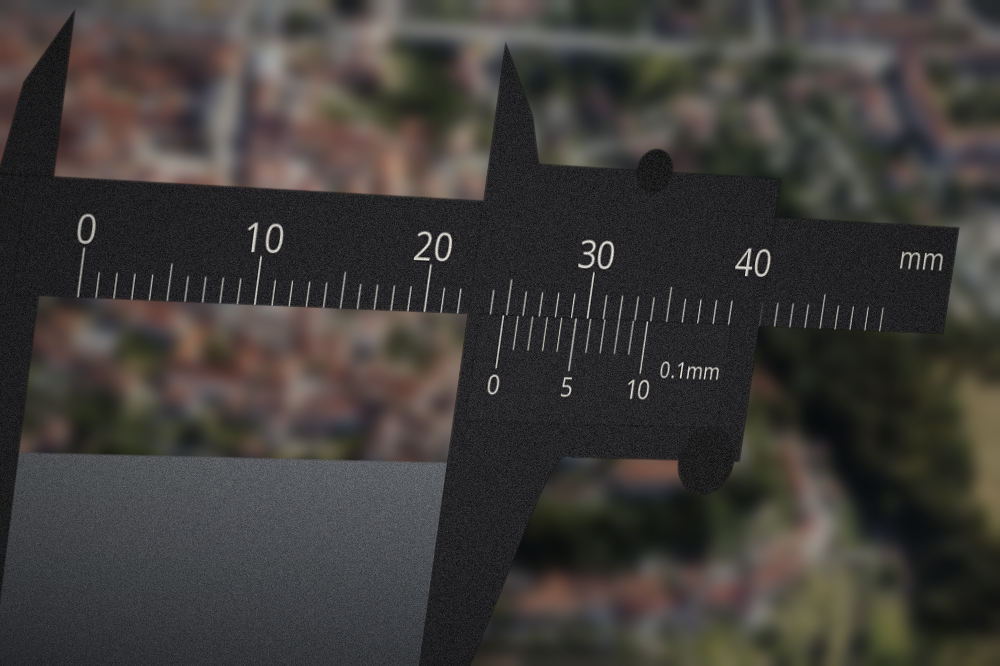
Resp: 24.8 mm
